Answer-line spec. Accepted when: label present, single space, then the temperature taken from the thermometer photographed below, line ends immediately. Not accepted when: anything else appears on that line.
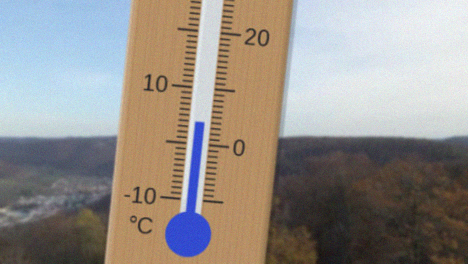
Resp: 4 °C
